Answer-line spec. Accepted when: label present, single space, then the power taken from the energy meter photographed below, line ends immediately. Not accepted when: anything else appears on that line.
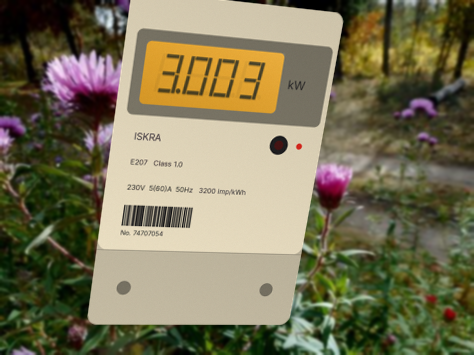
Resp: 3.003 kW
